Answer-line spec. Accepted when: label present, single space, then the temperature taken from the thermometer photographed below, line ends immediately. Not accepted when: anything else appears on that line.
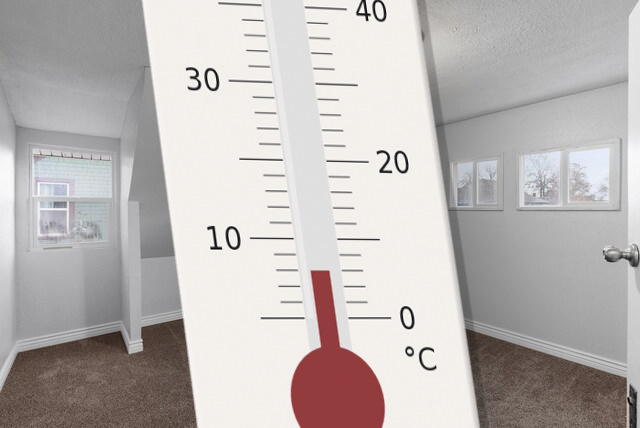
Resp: 6 °C
